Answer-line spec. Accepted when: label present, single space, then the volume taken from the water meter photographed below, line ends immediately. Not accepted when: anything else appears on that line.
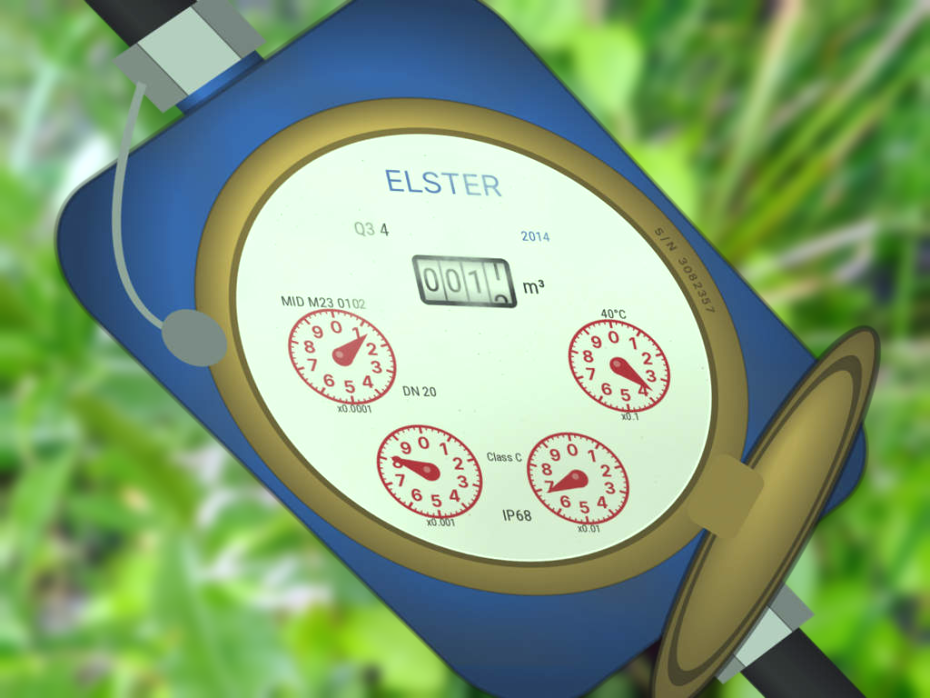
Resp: 11.3681 m³
